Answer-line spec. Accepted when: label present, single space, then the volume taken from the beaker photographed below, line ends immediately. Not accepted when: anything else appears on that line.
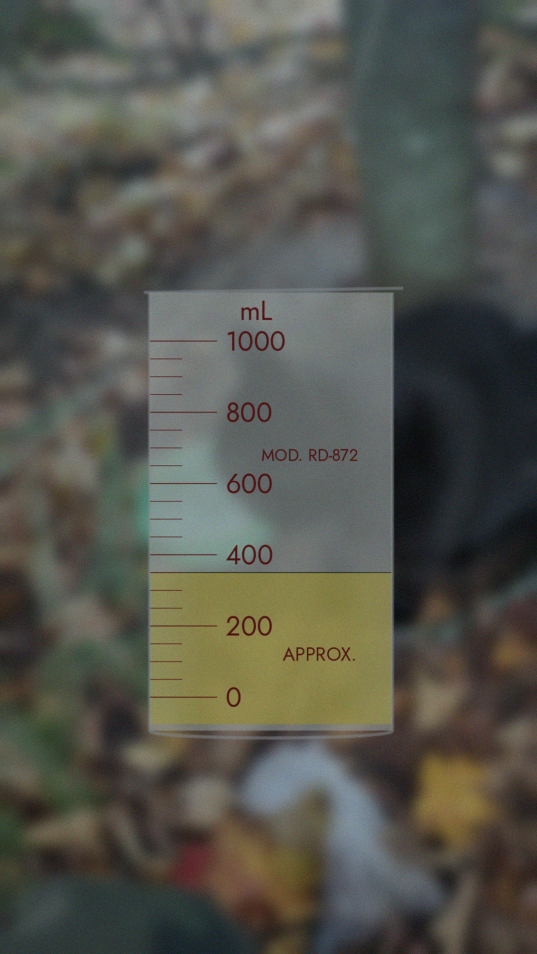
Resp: 350 mL
